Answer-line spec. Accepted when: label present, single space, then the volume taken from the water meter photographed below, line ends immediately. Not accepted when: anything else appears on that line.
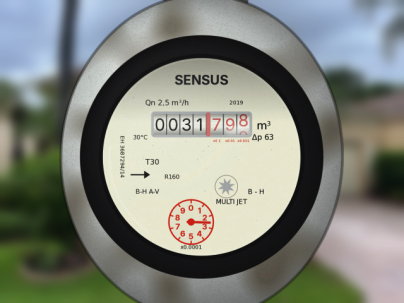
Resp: 31.7982 m³
